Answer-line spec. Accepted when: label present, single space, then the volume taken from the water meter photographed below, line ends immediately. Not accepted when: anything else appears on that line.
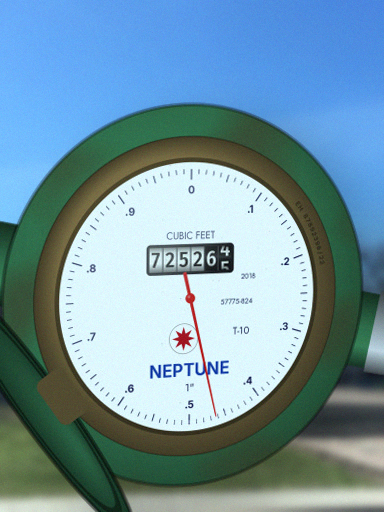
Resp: 725264.46 ft³
